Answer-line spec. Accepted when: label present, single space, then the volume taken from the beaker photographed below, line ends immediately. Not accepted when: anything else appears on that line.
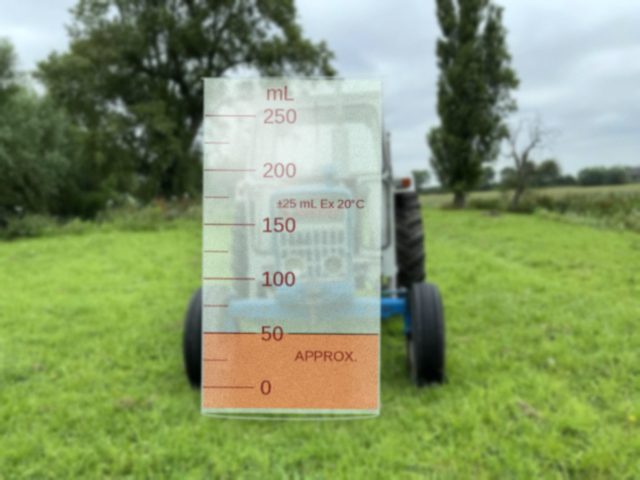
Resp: 50 mL
